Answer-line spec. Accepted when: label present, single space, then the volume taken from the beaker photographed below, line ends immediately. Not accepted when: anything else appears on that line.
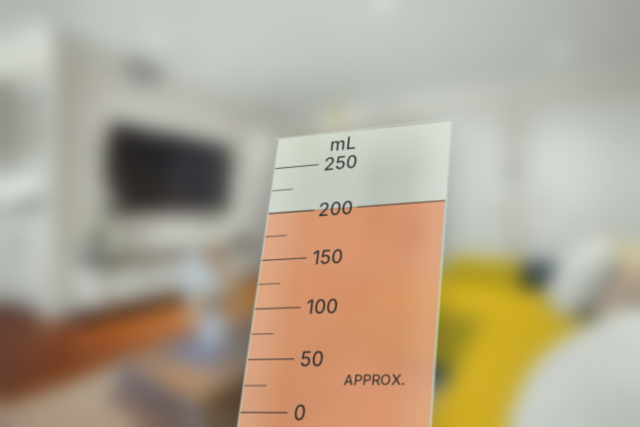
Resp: 200 mL
